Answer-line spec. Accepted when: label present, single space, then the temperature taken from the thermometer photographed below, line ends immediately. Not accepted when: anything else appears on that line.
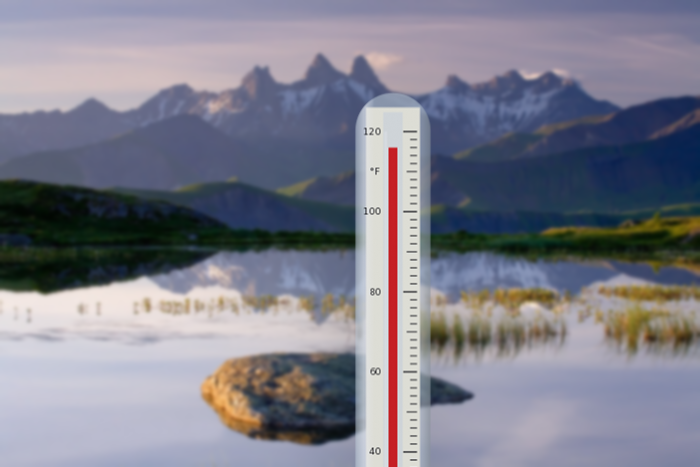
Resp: 116 °F
